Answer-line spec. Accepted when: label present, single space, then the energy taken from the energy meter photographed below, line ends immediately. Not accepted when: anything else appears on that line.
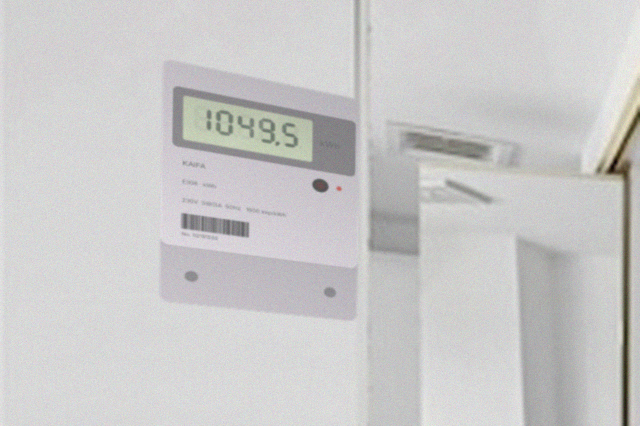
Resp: 1049.5 kWh
